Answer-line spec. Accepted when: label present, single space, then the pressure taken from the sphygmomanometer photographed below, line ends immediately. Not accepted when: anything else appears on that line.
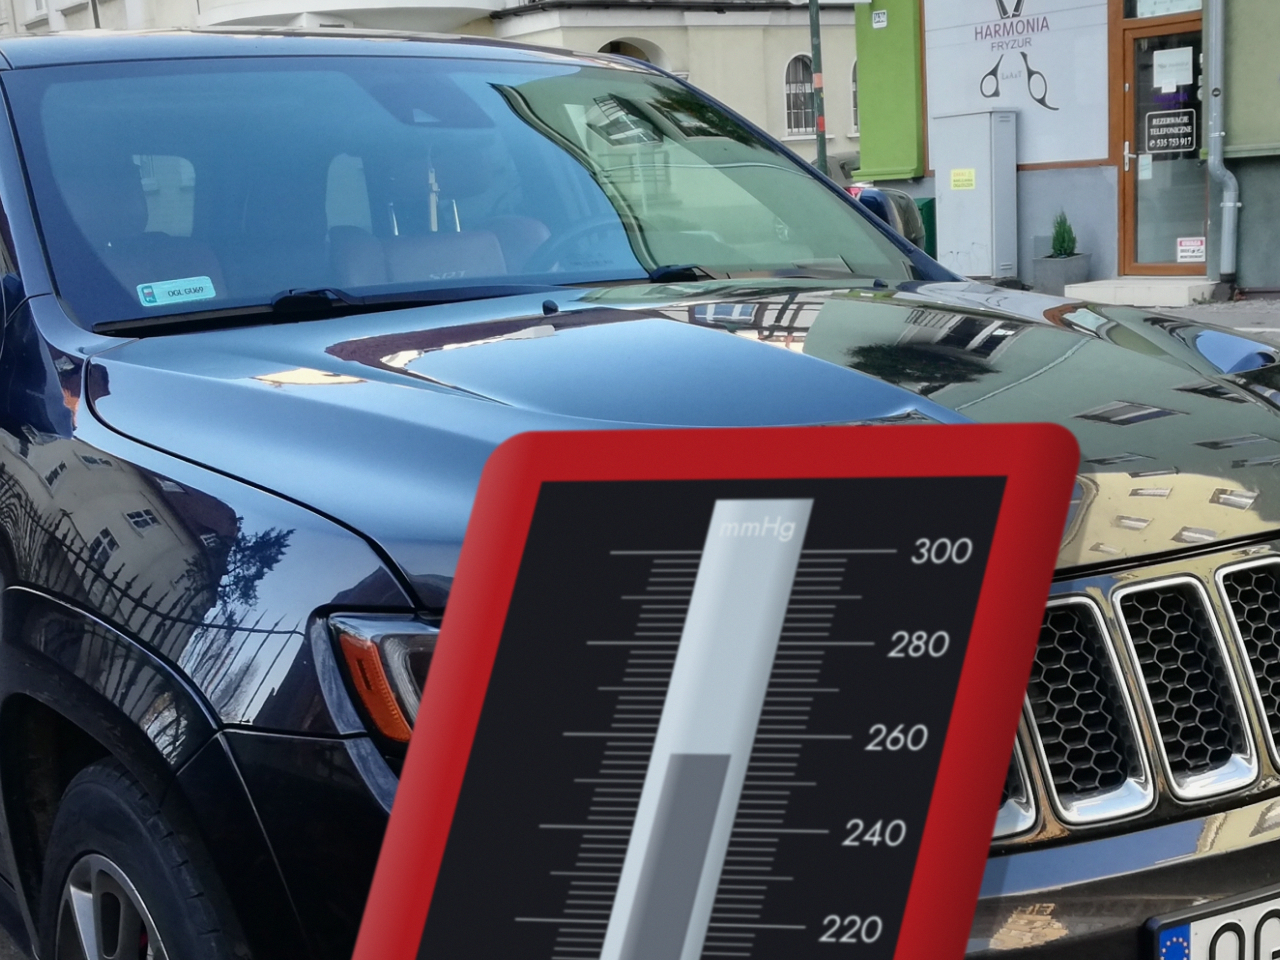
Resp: 256 mmHg
